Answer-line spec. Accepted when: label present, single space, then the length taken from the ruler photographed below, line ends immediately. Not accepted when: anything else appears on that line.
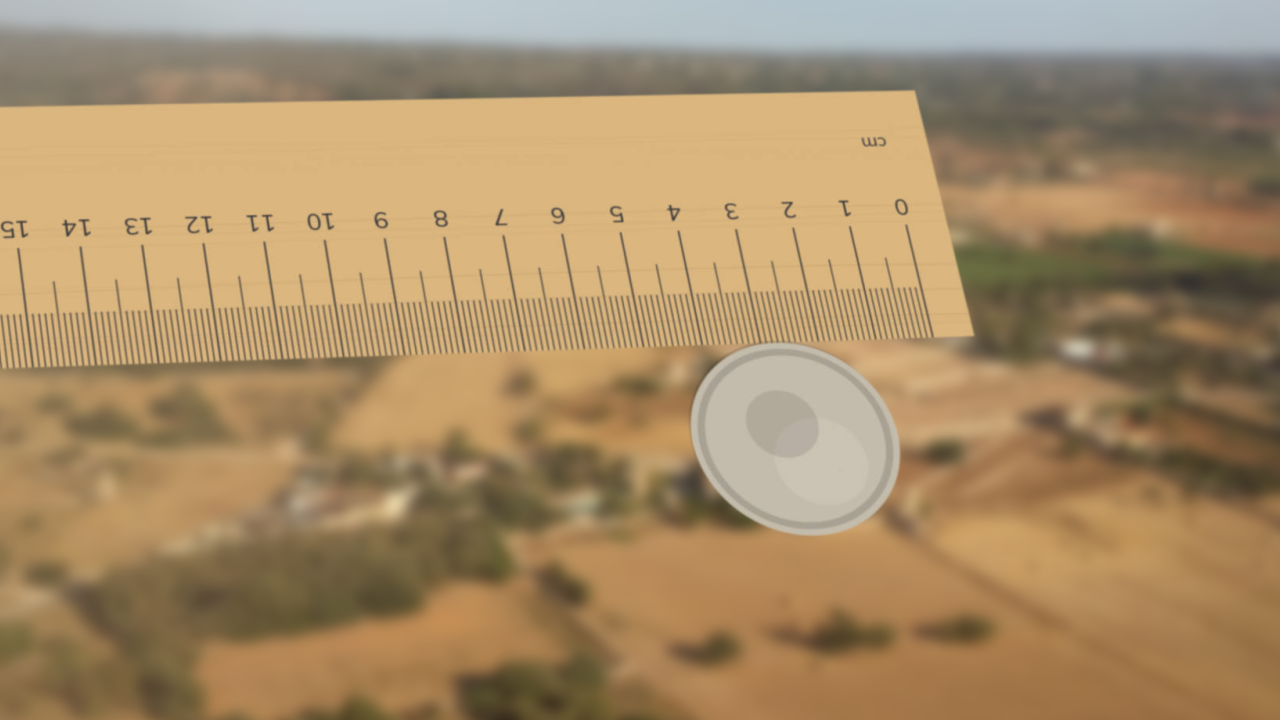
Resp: 3.5 cm
